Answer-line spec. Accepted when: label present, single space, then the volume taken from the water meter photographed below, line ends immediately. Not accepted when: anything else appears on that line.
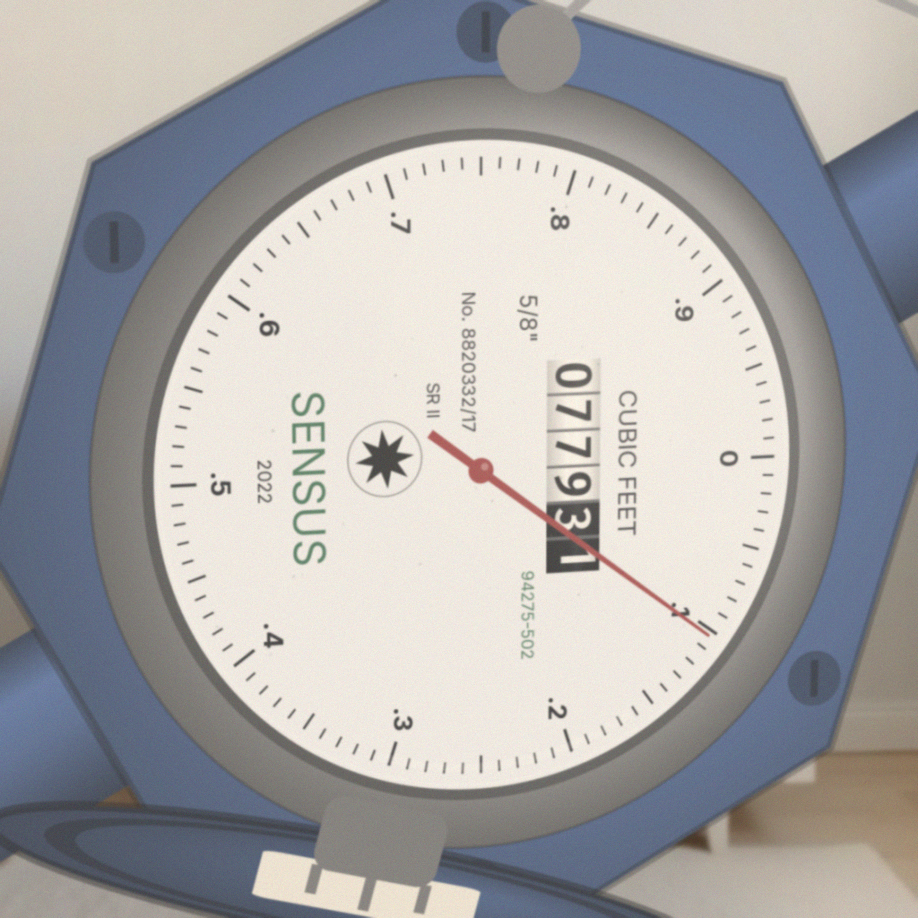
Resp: 77931.10 ft³
